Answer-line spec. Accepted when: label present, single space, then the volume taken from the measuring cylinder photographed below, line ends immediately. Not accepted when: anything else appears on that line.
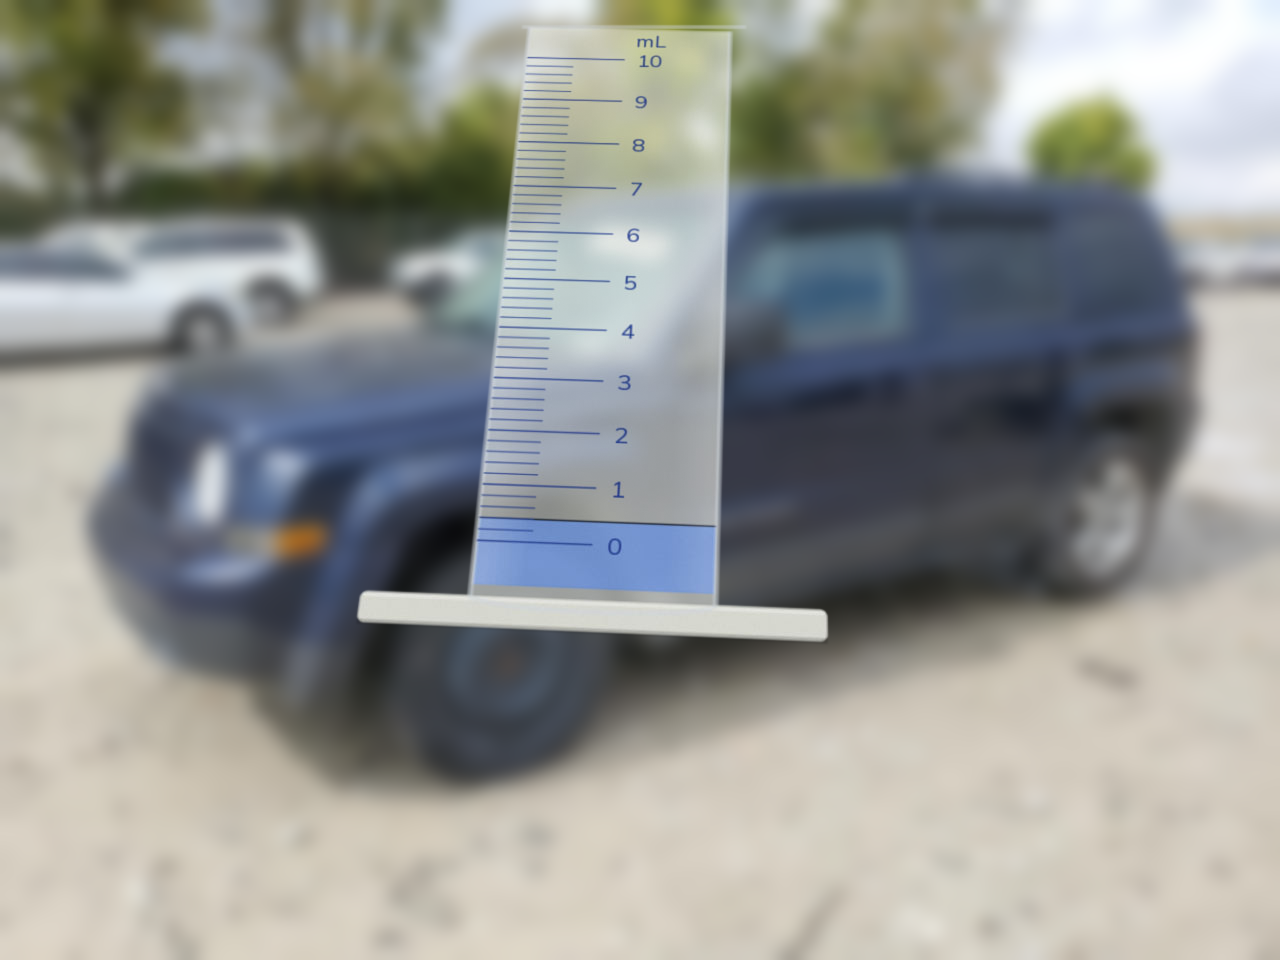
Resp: 0.4 mL
